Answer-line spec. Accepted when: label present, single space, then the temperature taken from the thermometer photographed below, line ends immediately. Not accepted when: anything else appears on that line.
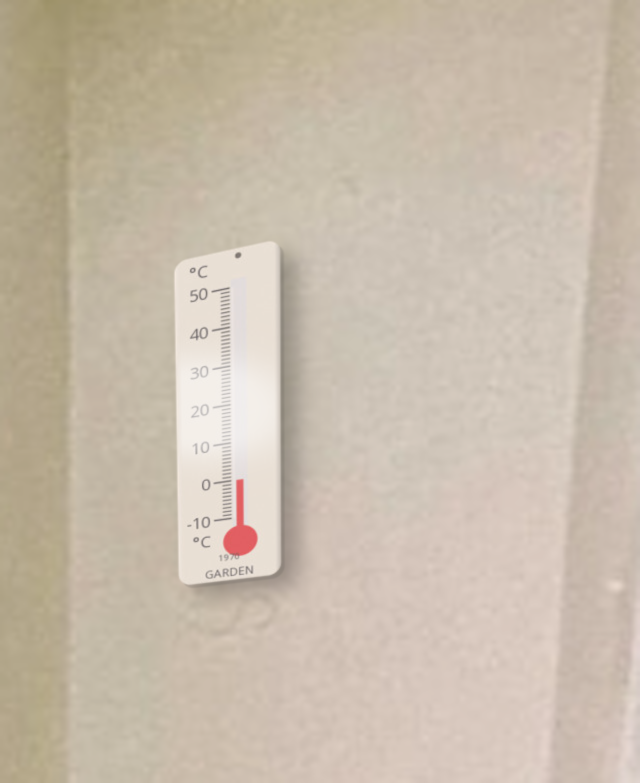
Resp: 0 °C
